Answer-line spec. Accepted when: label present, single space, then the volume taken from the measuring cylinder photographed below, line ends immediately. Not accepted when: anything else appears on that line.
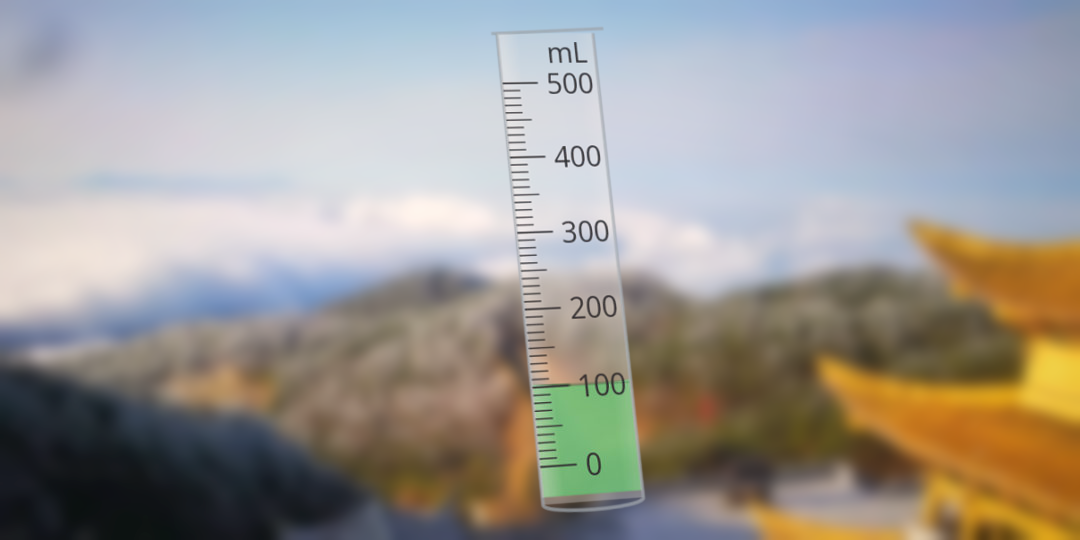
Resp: 100 mL
